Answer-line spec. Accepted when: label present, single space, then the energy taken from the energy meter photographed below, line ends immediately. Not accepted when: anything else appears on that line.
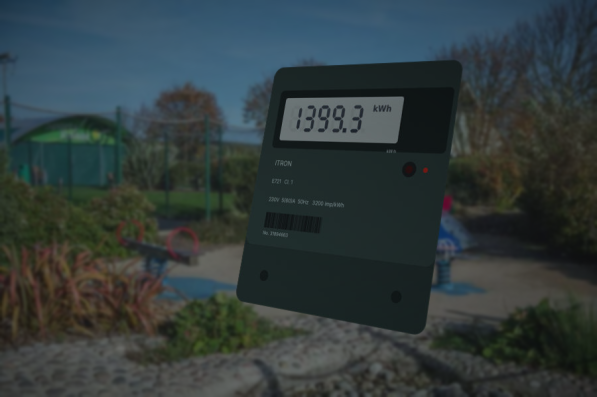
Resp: 1399.3 kWh
